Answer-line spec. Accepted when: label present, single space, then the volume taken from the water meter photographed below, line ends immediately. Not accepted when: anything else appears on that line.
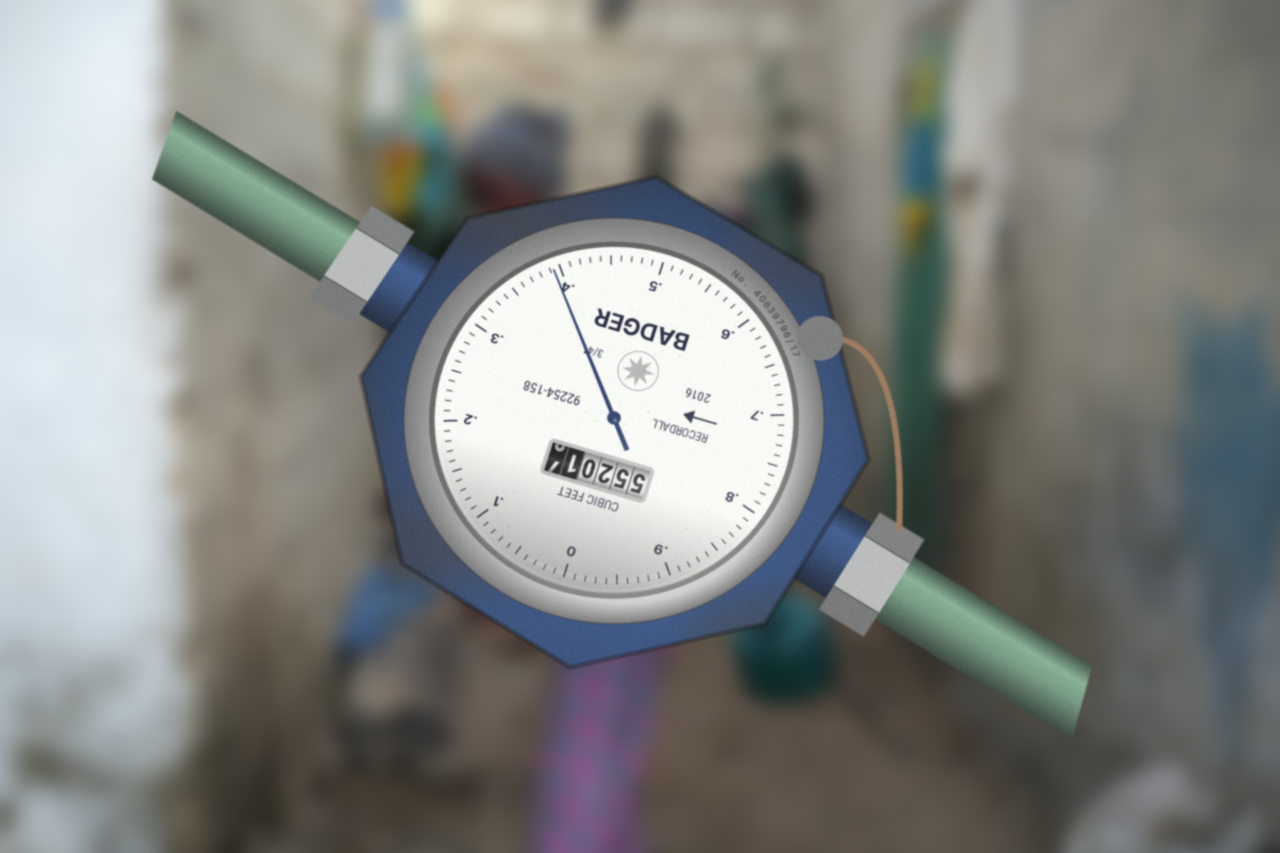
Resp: 552017.39 ft³
